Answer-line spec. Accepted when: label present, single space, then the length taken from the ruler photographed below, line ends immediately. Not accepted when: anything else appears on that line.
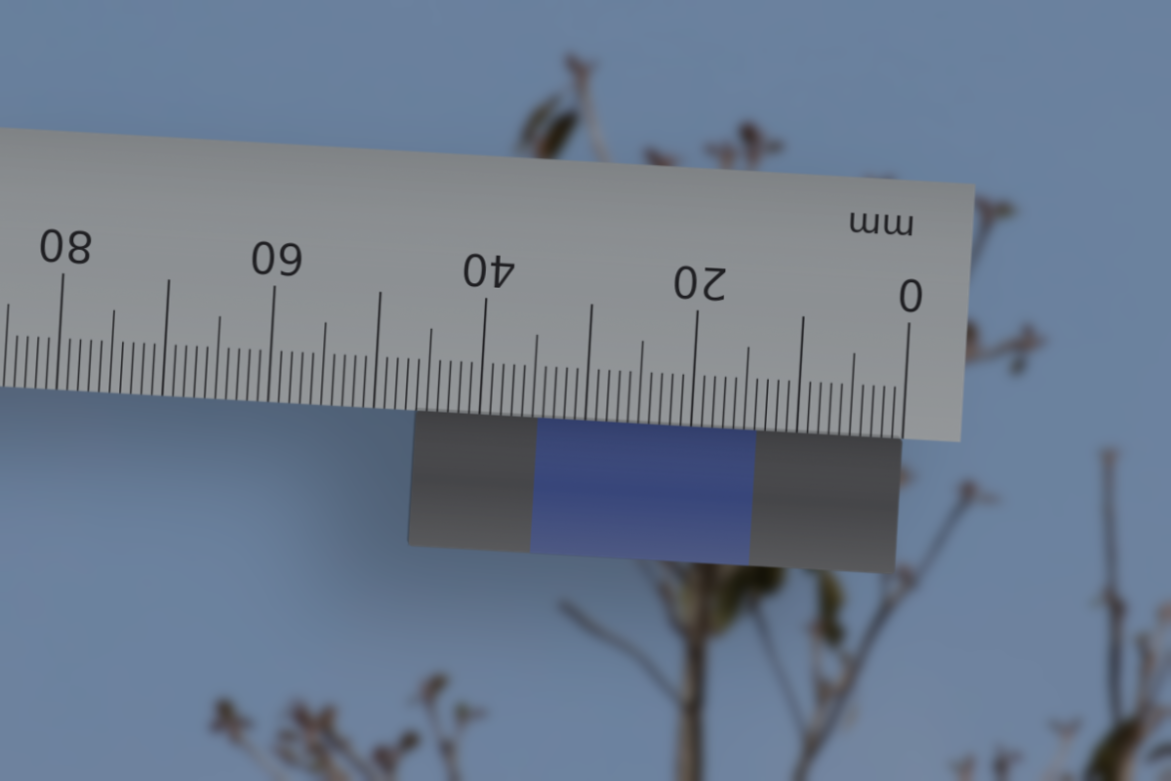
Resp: 46 mm
